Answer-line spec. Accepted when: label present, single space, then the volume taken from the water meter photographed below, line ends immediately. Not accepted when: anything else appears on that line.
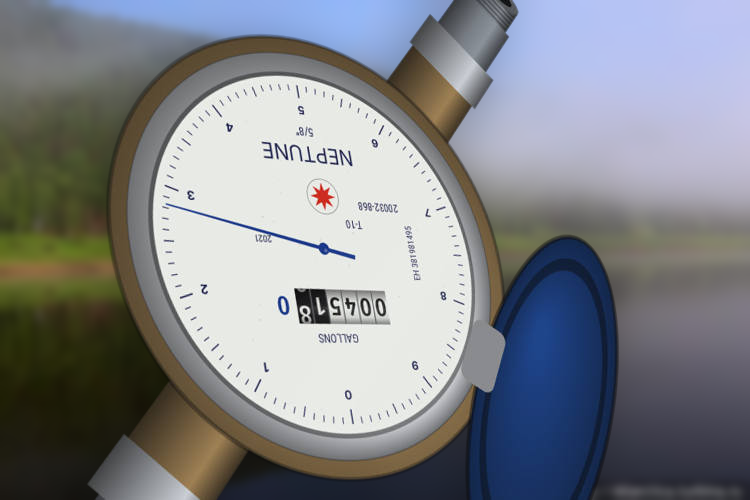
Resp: 45182.8 gal
